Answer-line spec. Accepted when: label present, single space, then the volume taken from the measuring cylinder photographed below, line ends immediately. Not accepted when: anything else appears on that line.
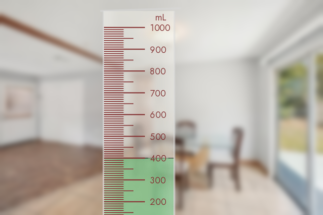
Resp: 400 mL
